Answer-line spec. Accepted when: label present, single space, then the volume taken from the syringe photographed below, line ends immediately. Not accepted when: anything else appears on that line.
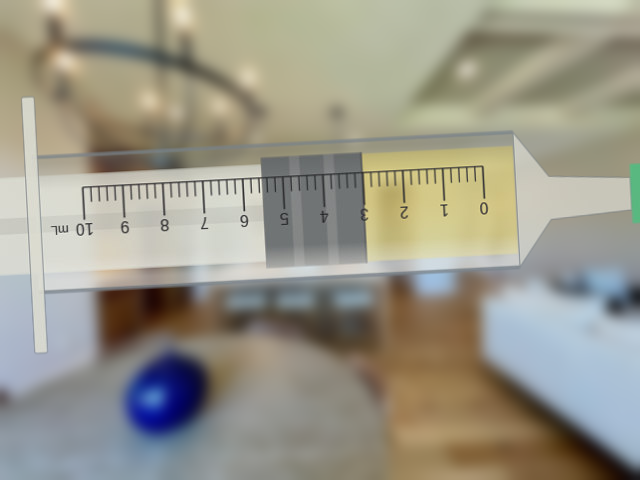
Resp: 3 mL
